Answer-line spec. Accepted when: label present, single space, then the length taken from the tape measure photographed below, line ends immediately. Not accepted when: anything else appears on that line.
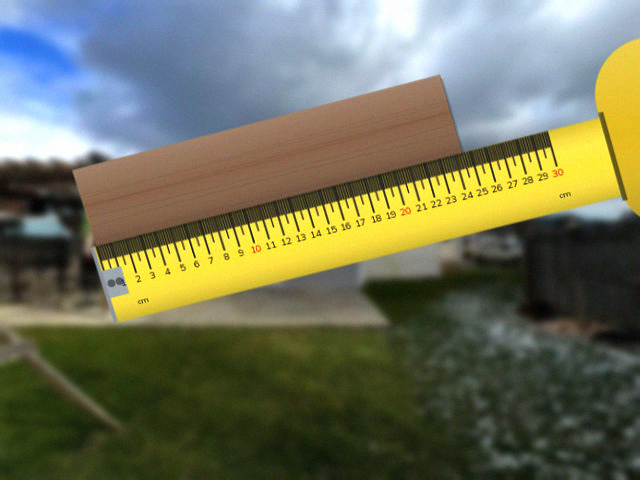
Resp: 24.5 cm
